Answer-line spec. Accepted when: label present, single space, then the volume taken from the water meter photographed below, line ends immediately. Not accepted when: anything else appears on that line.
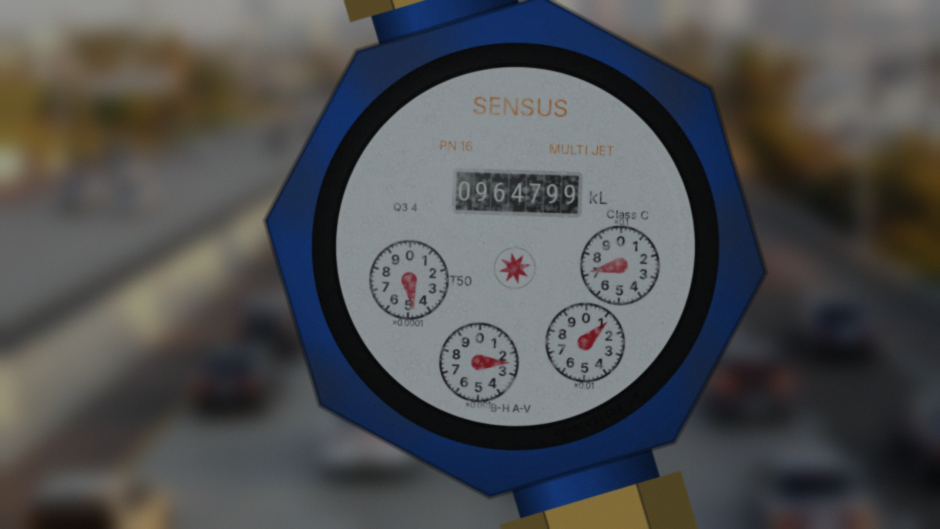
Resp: 964799.7124 kL
